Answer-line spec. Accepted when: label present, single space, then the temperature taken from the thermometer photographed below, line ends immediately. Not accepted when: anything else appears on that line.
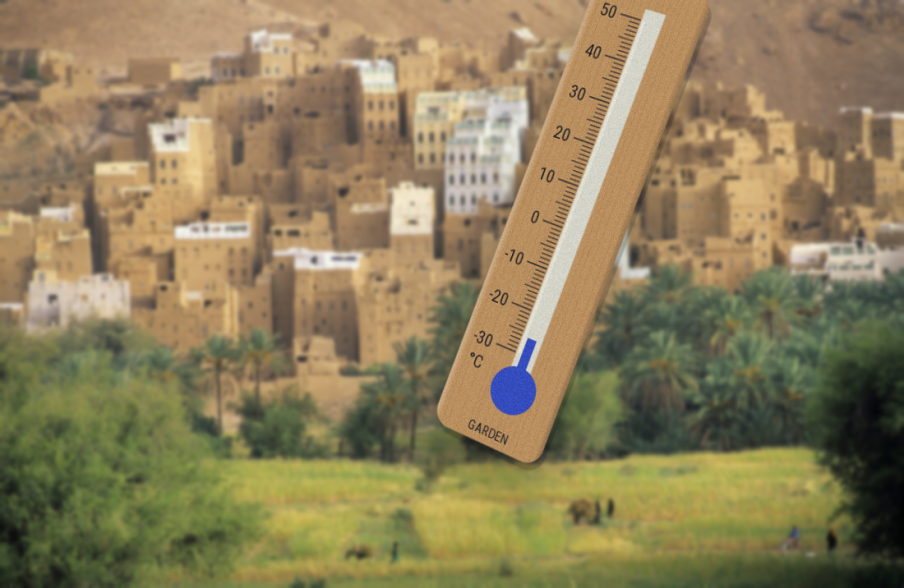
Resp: -26 °C
